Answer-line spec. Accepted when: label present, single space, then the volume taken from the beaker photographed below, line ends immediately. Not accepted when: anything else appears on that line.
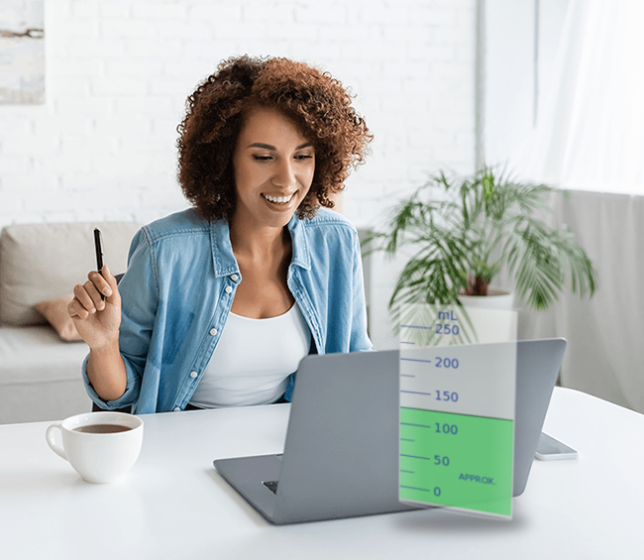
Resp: 125 mL
